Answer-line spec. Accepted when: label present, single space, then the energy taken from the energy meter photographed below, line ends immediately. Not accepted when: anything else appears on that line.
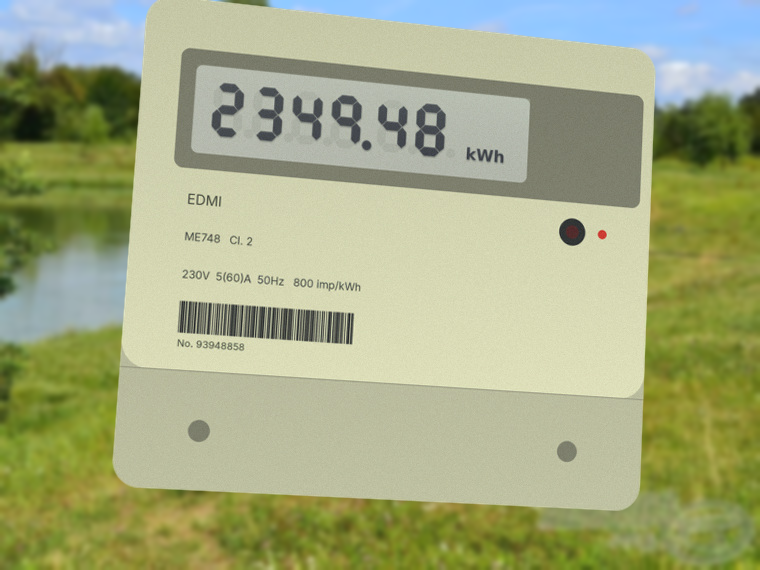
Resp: 2349.48 kWh
